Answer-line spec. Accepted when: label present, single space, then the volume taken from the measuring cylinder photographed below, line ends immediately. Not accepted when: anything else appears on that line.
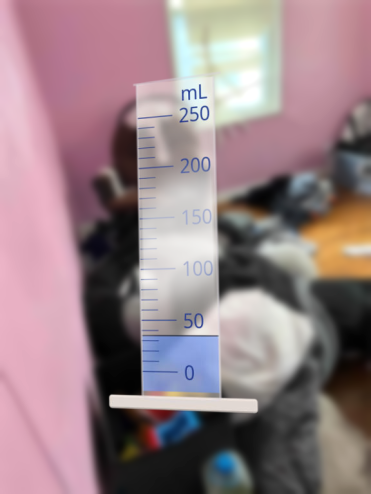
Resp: 35 mL
